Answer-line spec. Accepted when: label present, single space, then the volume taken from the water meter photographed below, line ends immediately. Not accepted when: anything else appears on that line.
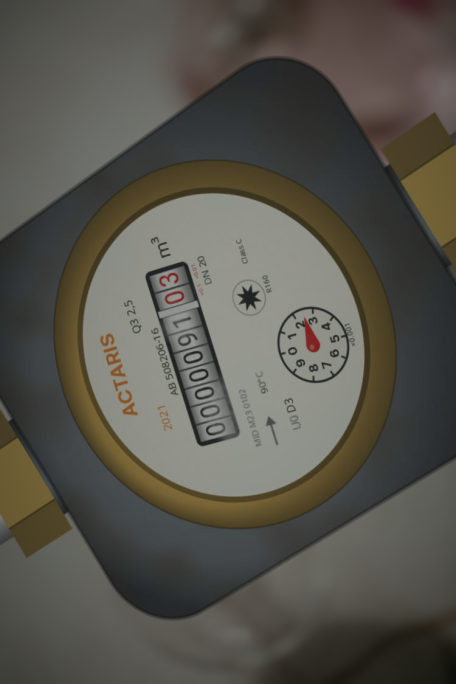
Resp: 91.032 m³
